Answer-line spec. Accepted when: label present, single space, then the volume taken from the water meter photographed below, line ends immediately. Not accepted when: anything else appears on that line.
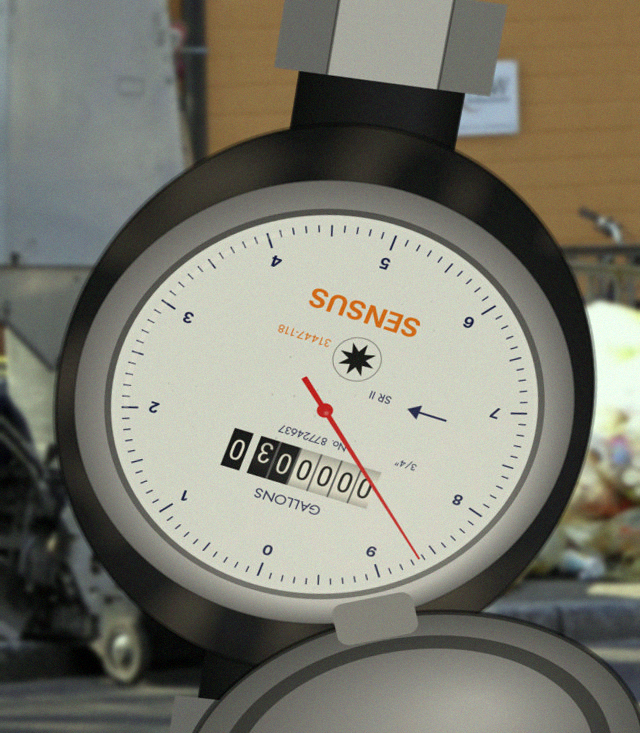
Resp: 28.6 gal
